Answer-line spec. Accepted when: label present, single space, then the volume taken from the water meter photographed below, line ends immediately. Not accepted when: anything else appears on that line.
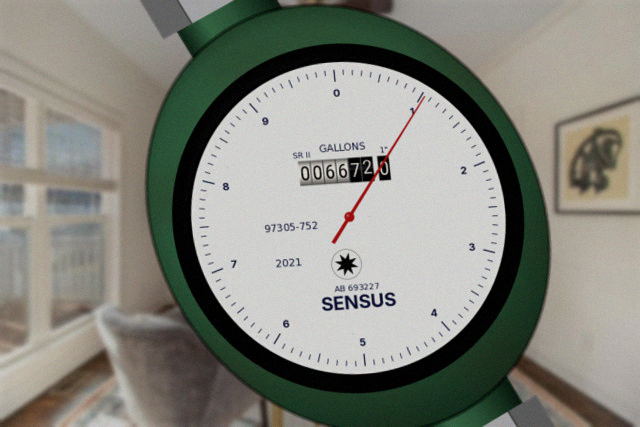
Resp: 66721.0 gal
